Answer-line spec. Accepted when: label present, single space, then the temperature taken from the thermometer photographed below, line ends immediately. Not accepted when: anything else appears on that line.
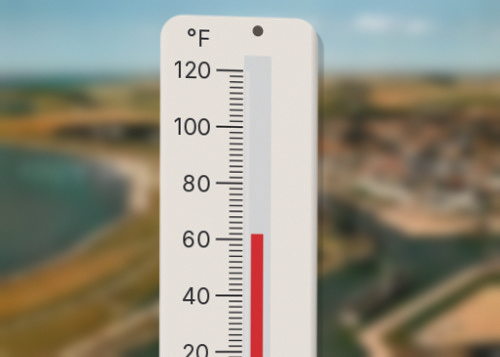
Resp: 62 °F
